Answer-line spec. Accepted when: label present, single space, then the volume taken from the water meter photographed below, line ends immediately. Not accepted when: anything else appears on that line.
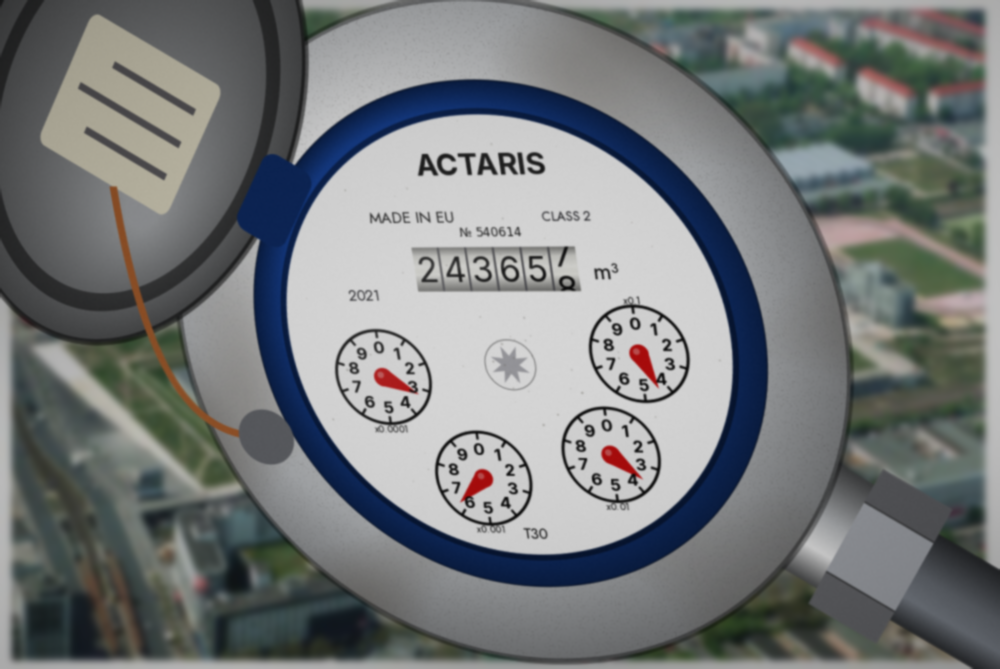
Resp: 243657.4363 m³
